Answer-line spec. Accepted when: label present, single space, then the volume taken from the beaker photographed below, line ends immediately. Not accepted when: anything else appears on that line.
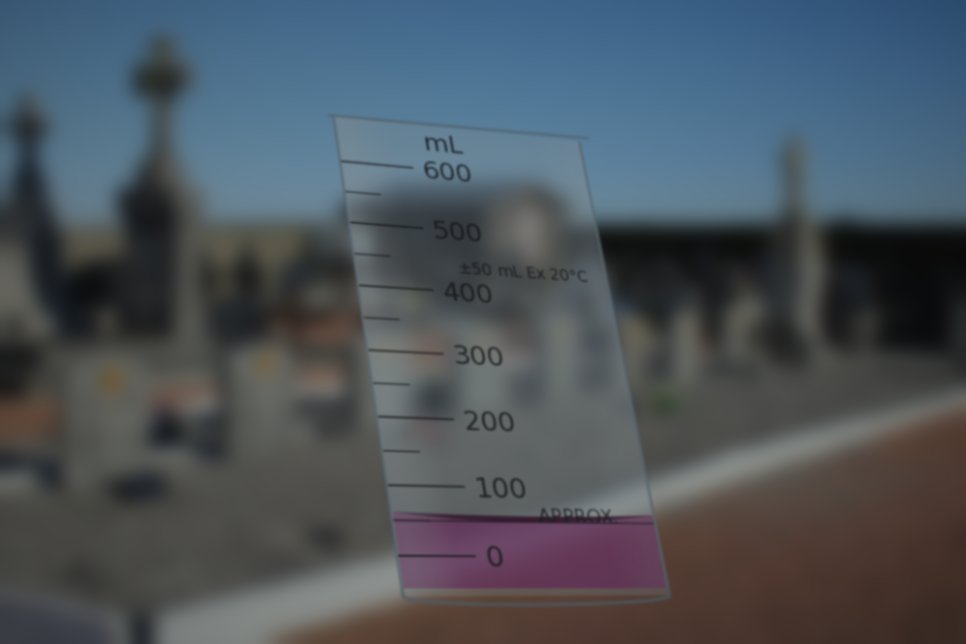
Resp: 50 mL
